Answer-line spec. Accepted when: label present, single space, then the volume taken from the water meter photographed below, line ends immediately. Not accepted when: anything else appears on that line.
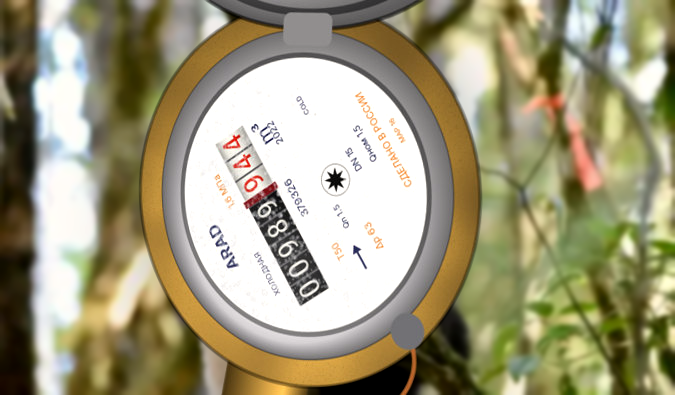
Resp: 989.944 m³
